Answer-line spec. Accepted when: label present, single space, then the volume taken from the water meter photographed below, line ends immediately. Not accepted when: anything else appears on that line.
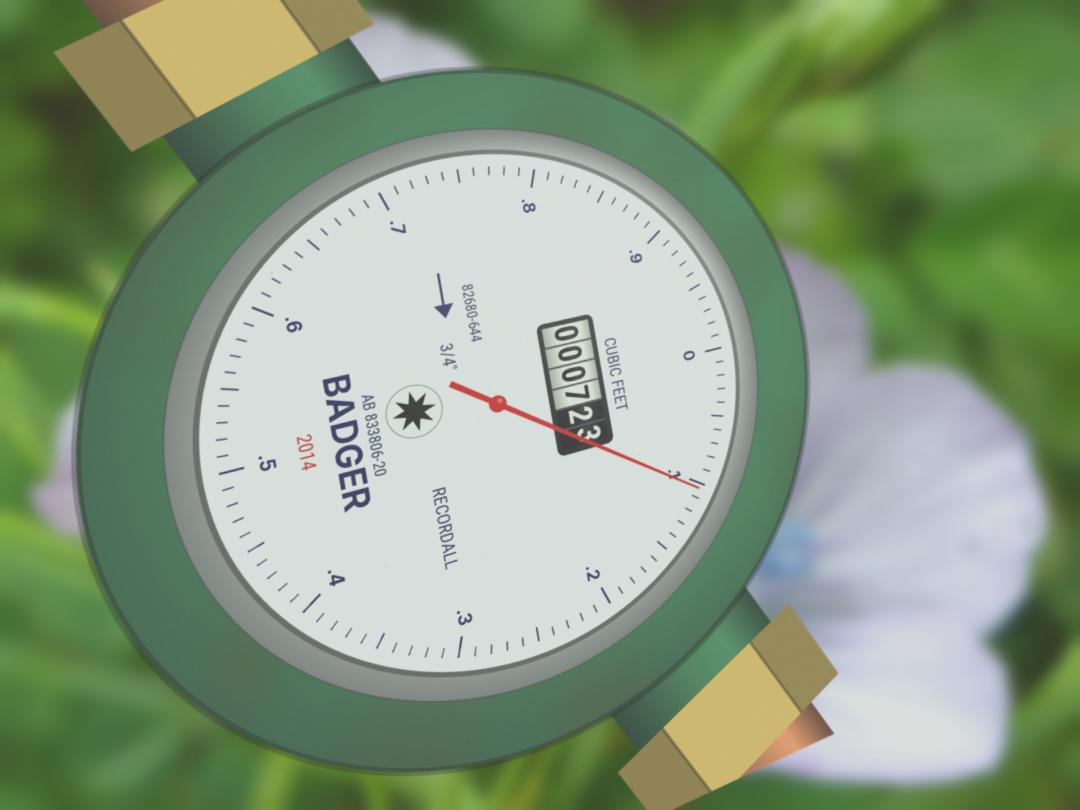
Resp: 723.10 ft³
